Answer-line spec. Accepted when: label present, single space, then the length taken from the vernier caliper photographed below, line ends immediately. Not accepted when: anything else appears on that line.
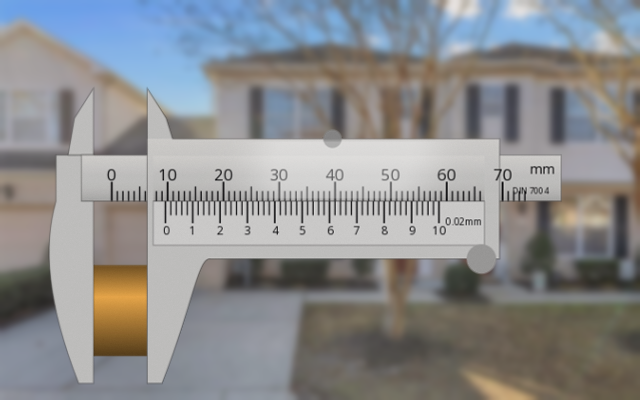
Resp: 9.6 mm
